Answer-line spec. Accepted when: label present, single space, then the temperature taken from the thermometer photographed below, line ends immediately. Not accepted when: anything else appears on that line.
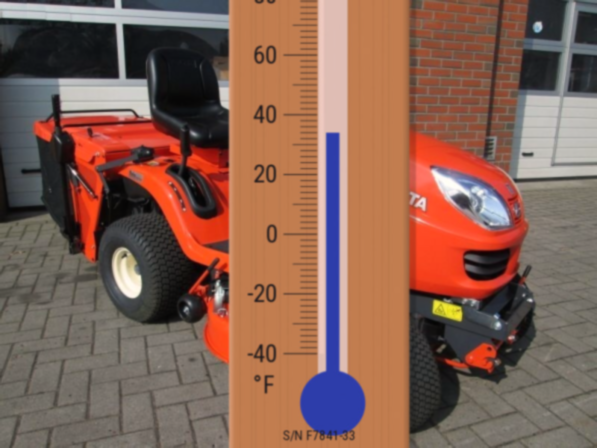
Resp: 34 °F
